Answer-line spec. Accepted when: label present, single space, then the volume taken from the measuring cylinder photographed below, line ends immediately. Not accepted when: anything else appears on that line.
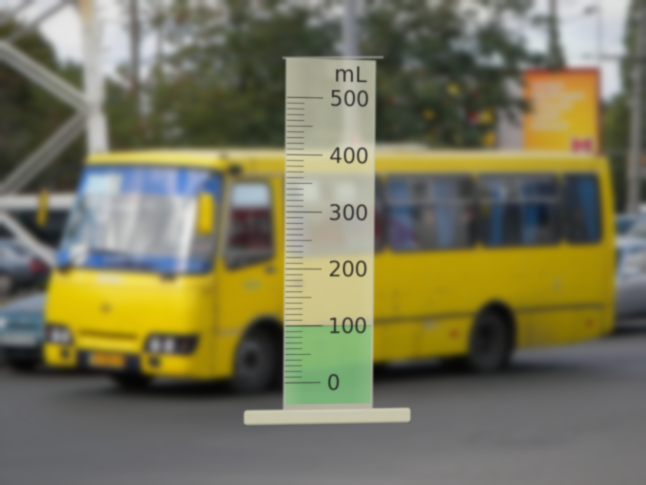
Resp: 100 mL
